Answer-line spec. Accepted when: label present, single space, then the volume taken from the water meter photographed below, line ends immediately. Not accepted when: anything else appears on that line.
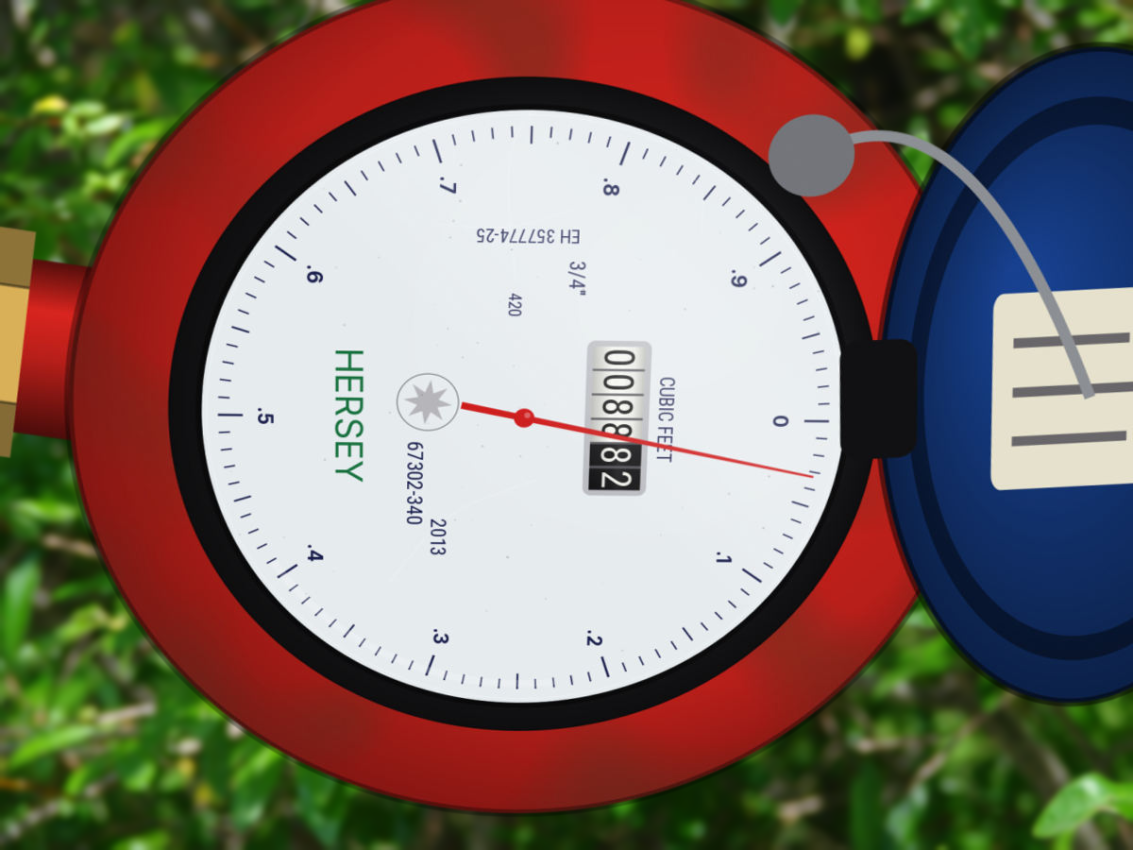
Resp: 8882.03 ft³
